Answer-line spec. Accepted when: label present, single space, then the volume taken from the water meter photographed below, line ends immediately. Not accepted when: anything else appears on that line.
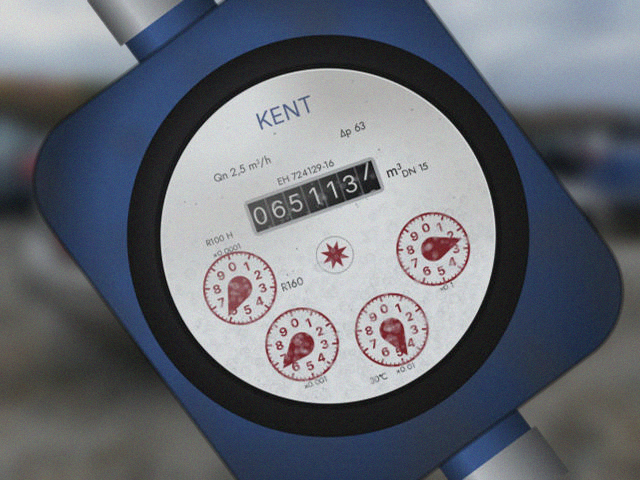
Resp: 651137.2466 m³
